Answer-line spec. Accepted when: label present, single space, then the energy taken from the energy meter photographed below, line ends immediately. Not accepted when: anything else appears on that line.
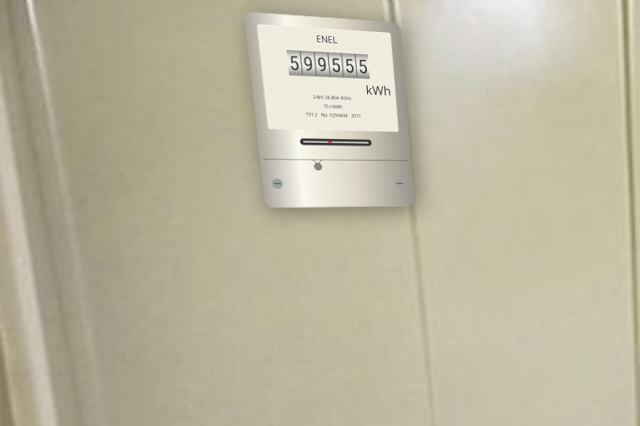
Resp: 599555 kWh
